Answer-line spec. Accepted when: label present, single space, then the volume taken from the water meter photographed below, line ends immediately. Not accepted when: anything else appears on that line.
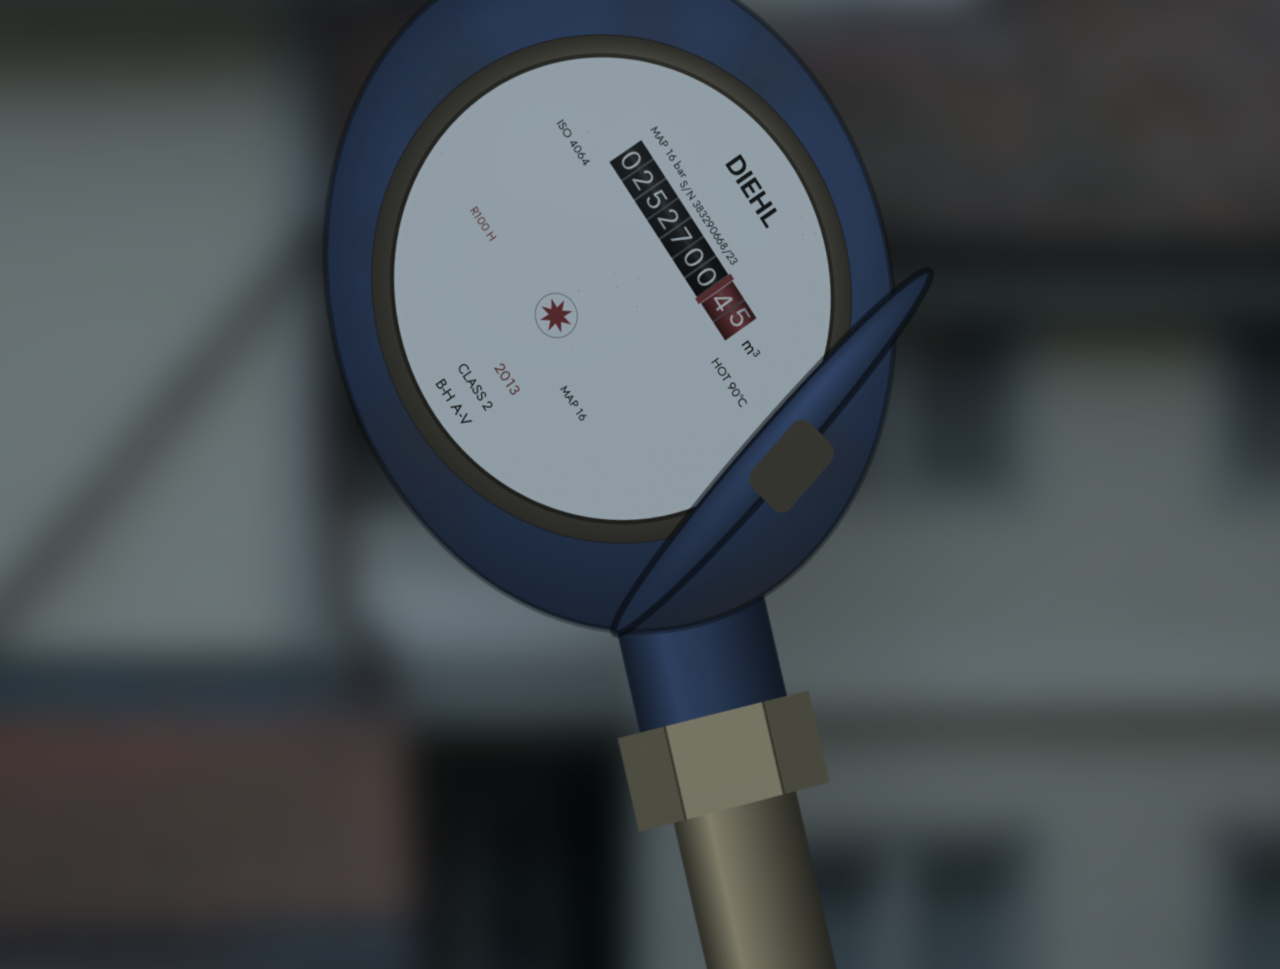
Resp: 252700.45 m³
